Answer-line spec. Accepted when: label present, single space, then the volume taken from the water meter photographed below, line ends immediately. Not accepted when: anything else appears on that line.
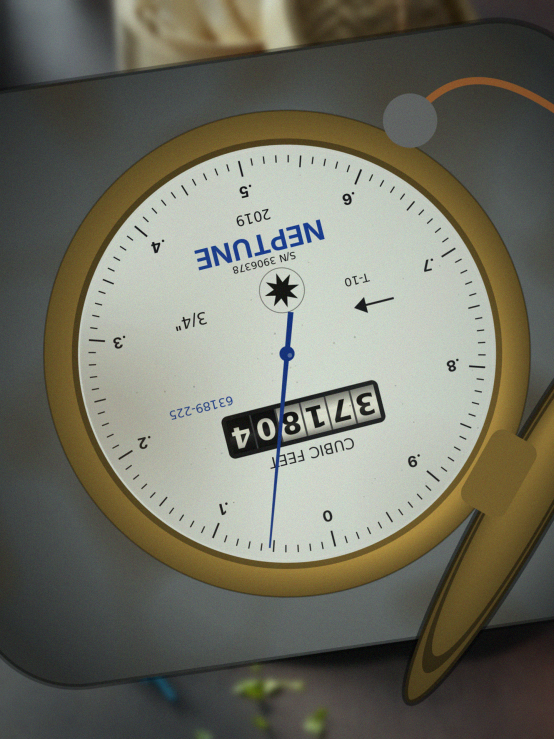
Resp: 371804.05 ft³
